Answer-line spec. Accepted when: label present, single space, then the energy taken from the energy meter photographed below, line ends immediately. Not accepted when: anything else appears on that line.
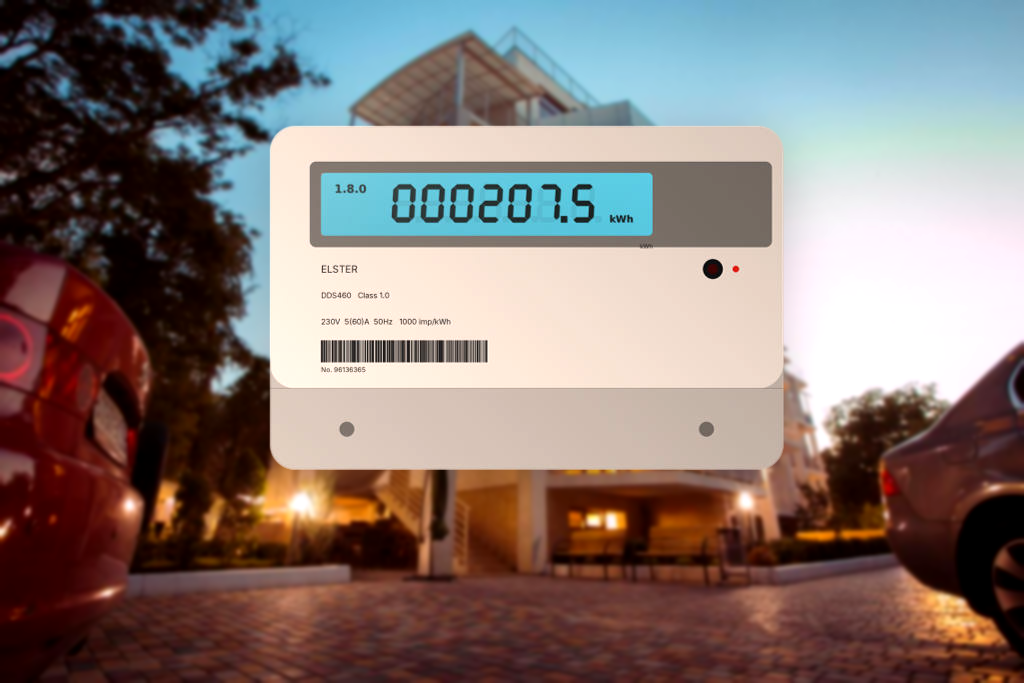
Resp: 207.5 kWh
